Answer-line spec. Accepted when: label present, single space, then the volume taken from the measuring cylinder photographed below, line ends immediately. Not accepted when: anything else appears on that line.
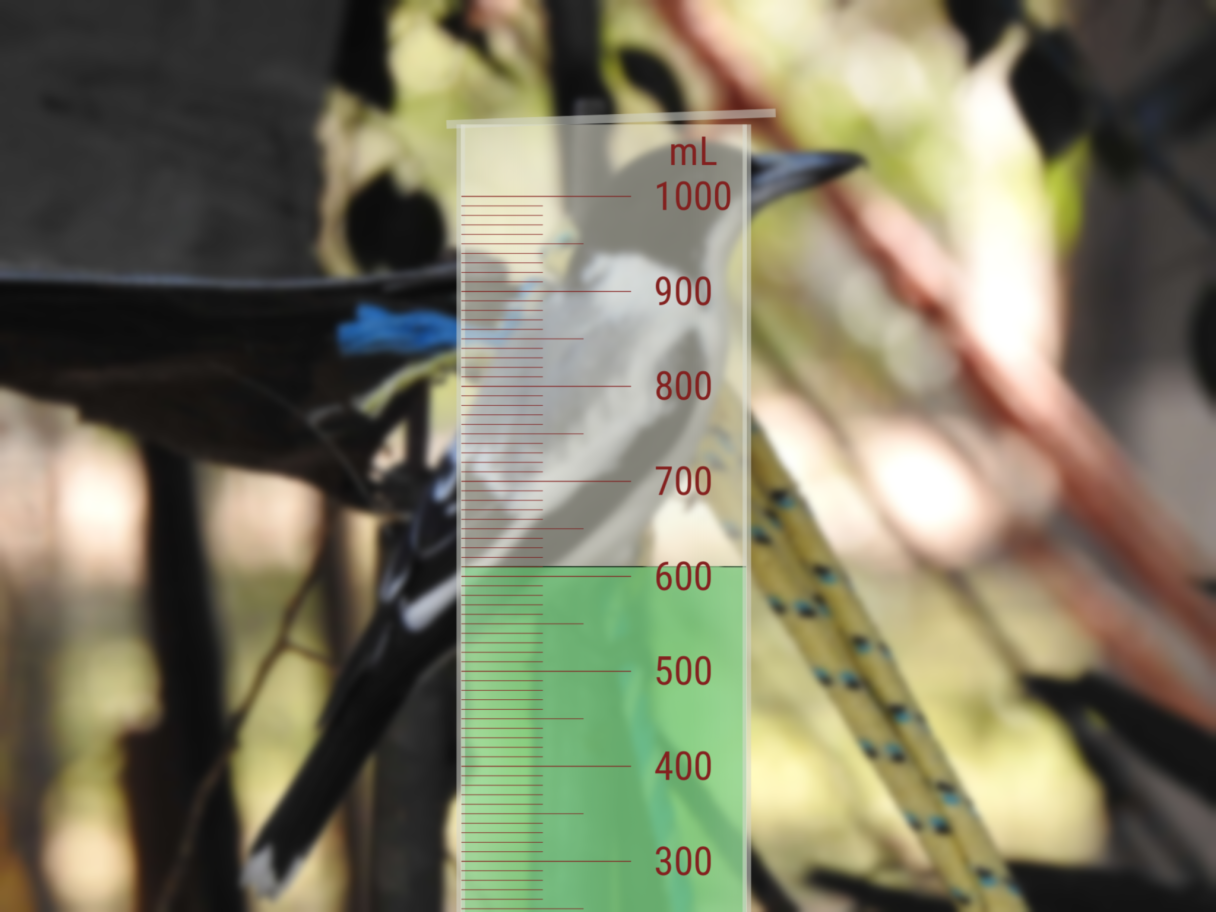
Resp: 610 mL
